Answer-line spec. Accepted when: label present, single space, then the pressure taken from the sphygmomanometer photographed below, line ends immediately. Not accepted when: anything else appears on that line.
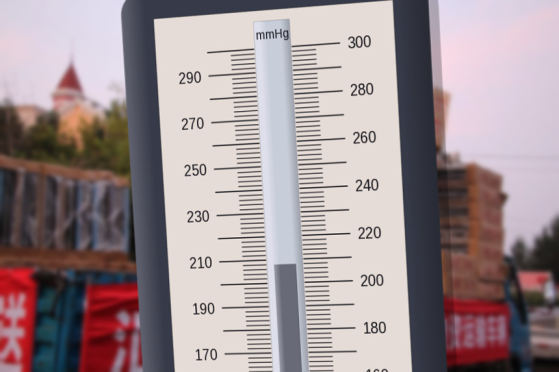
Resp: 208 mmHg
